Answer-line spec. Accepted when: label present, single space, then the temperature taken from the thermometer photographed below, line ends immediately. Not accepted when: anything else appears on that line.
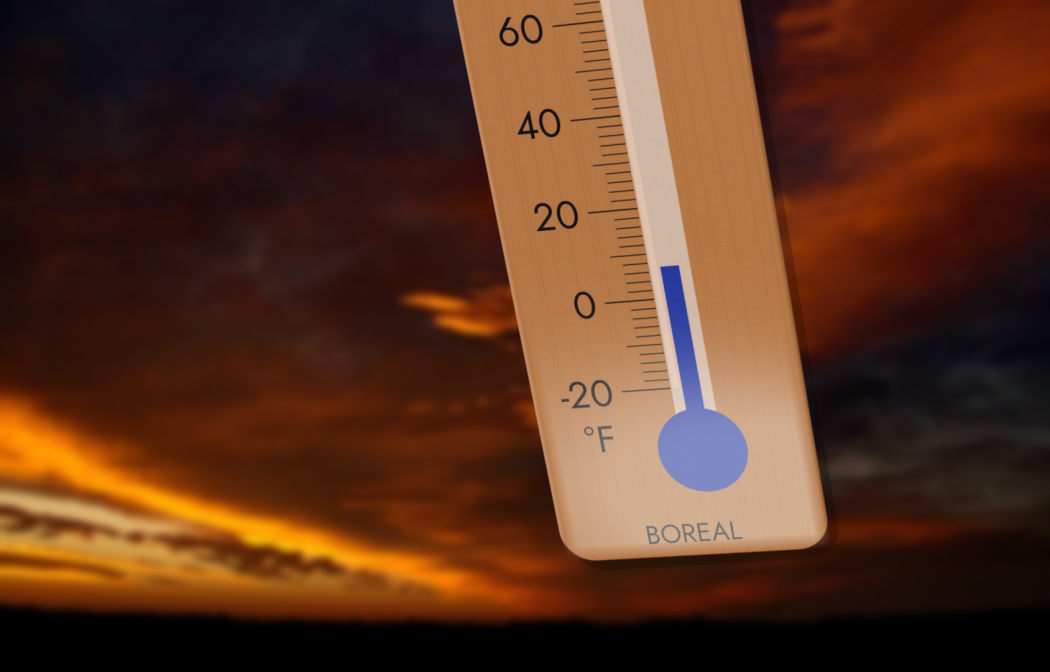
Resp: 7 °F
